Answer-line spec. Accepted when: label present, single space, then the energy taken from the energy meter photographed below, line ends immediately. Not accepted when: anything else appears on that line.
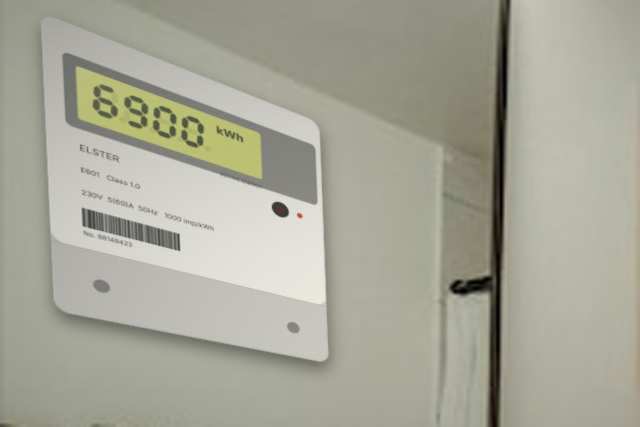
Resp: 6900 kWh
